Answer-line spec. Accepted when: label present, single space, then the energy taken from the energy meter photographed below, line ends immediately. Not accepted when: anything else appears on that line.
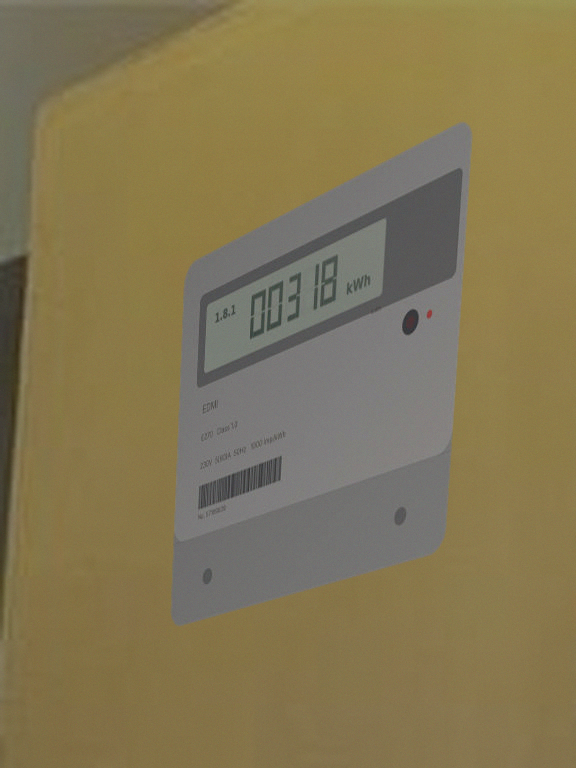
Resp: 318 kWh
